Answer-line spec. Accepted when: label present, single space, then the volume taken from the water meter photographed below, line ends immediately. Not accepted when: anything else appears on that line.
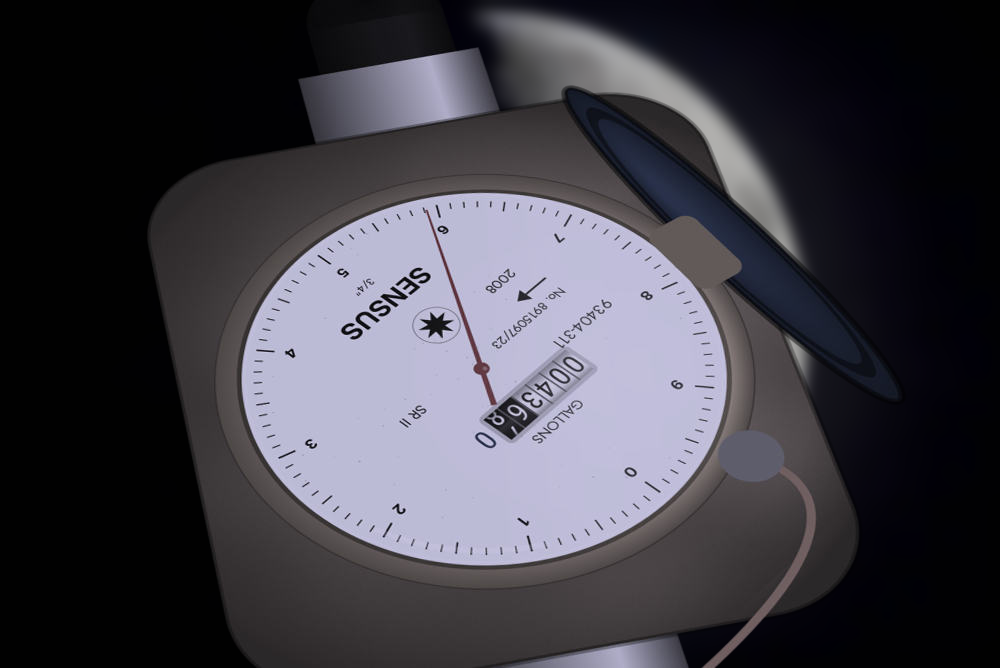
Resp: 43675.9 gal
